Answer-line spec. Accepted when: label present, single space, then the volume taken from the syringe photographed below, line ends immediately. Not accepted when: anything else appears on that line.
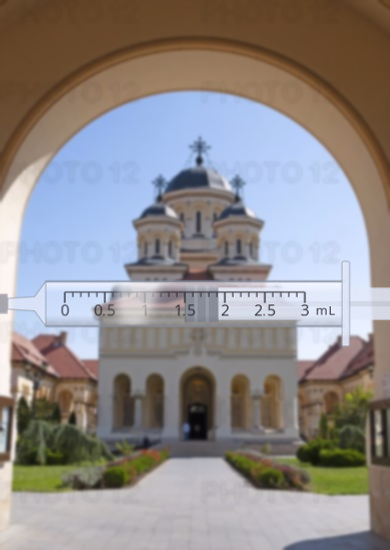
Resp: 1.5 mL
